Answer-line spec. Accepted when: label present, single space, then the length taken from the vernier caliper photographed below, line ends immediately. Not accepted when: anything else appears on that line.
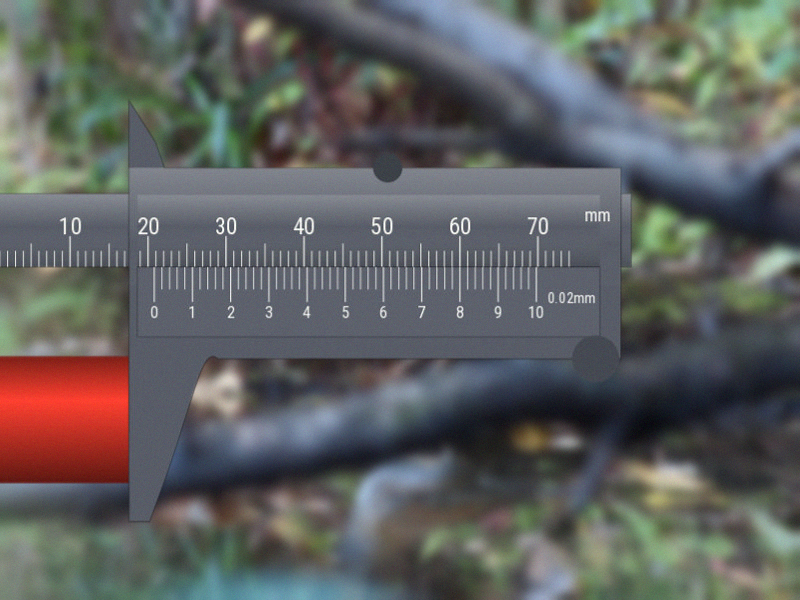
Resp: 20.8 mm
